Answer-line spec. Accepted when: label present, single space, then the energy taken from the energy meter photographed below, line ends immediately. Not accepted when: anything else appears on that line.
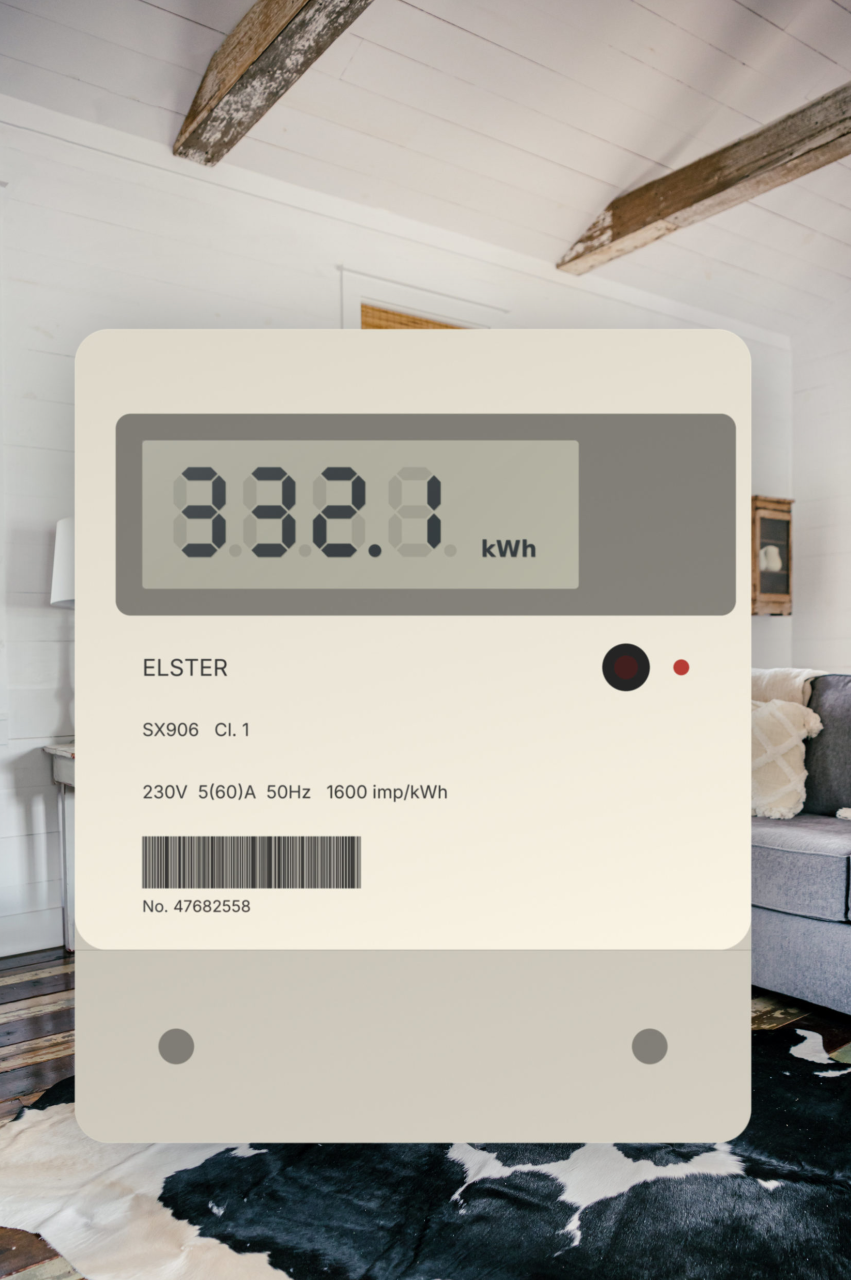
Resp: 332.1 kWh
